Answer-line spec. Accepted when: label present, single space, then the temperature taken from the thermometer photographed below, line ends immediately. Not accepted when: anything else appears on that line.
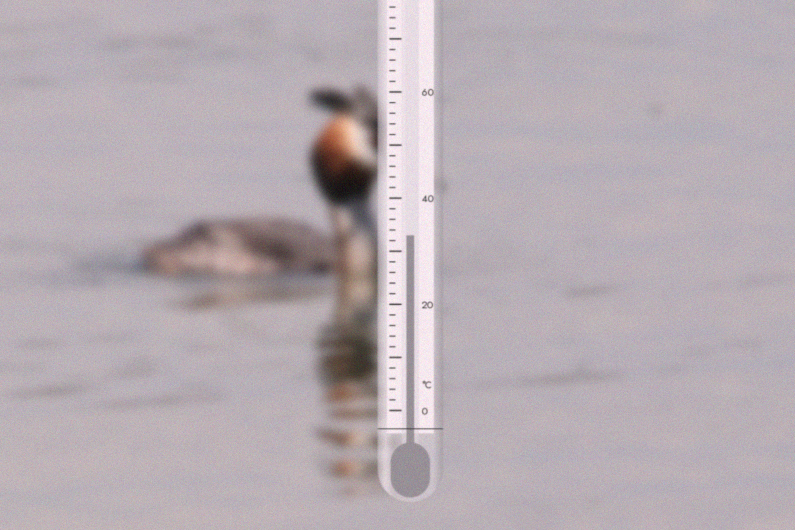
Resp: 33 °C
